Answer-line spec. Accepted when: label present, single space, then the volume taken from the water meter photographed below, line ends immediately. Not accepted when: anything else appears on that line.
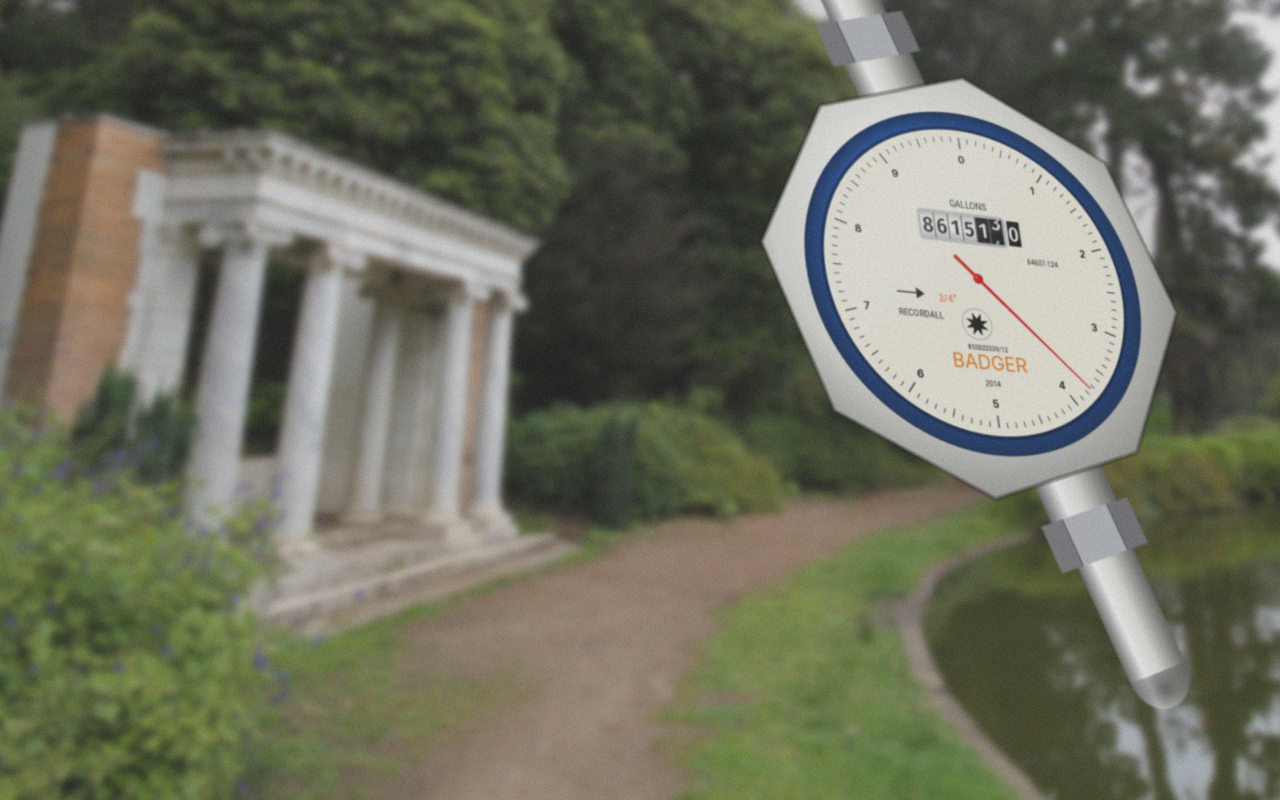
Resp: 8615133.7 gal
